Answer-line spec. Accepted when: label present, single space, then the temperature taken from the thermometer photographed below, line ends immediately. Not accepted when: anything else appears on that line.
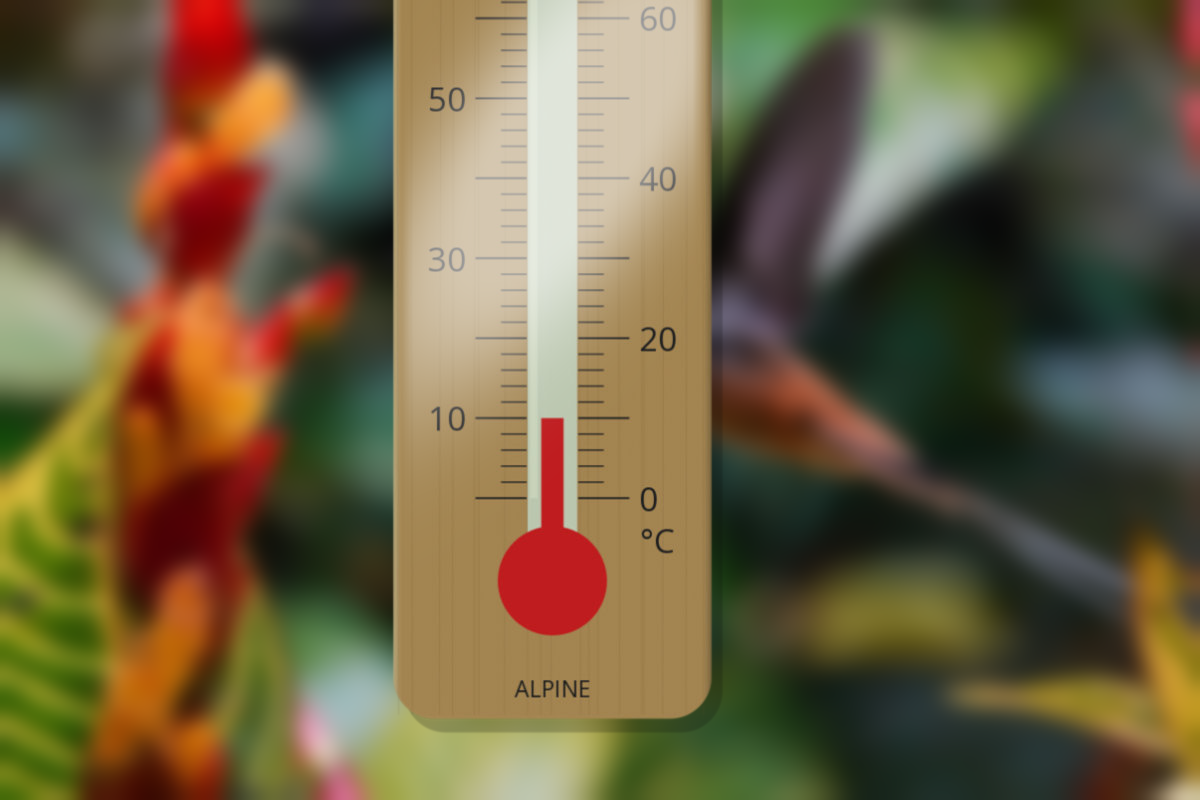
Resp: 10 °C
